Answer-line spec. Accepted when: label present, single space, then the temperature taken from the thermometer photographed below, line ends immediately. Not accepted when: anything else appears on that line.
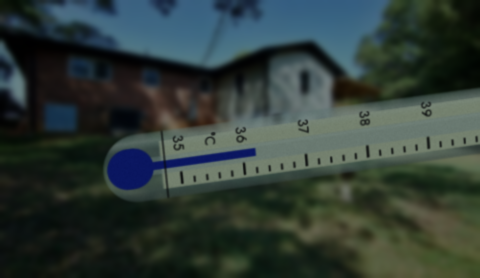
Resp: 36.2 °C
